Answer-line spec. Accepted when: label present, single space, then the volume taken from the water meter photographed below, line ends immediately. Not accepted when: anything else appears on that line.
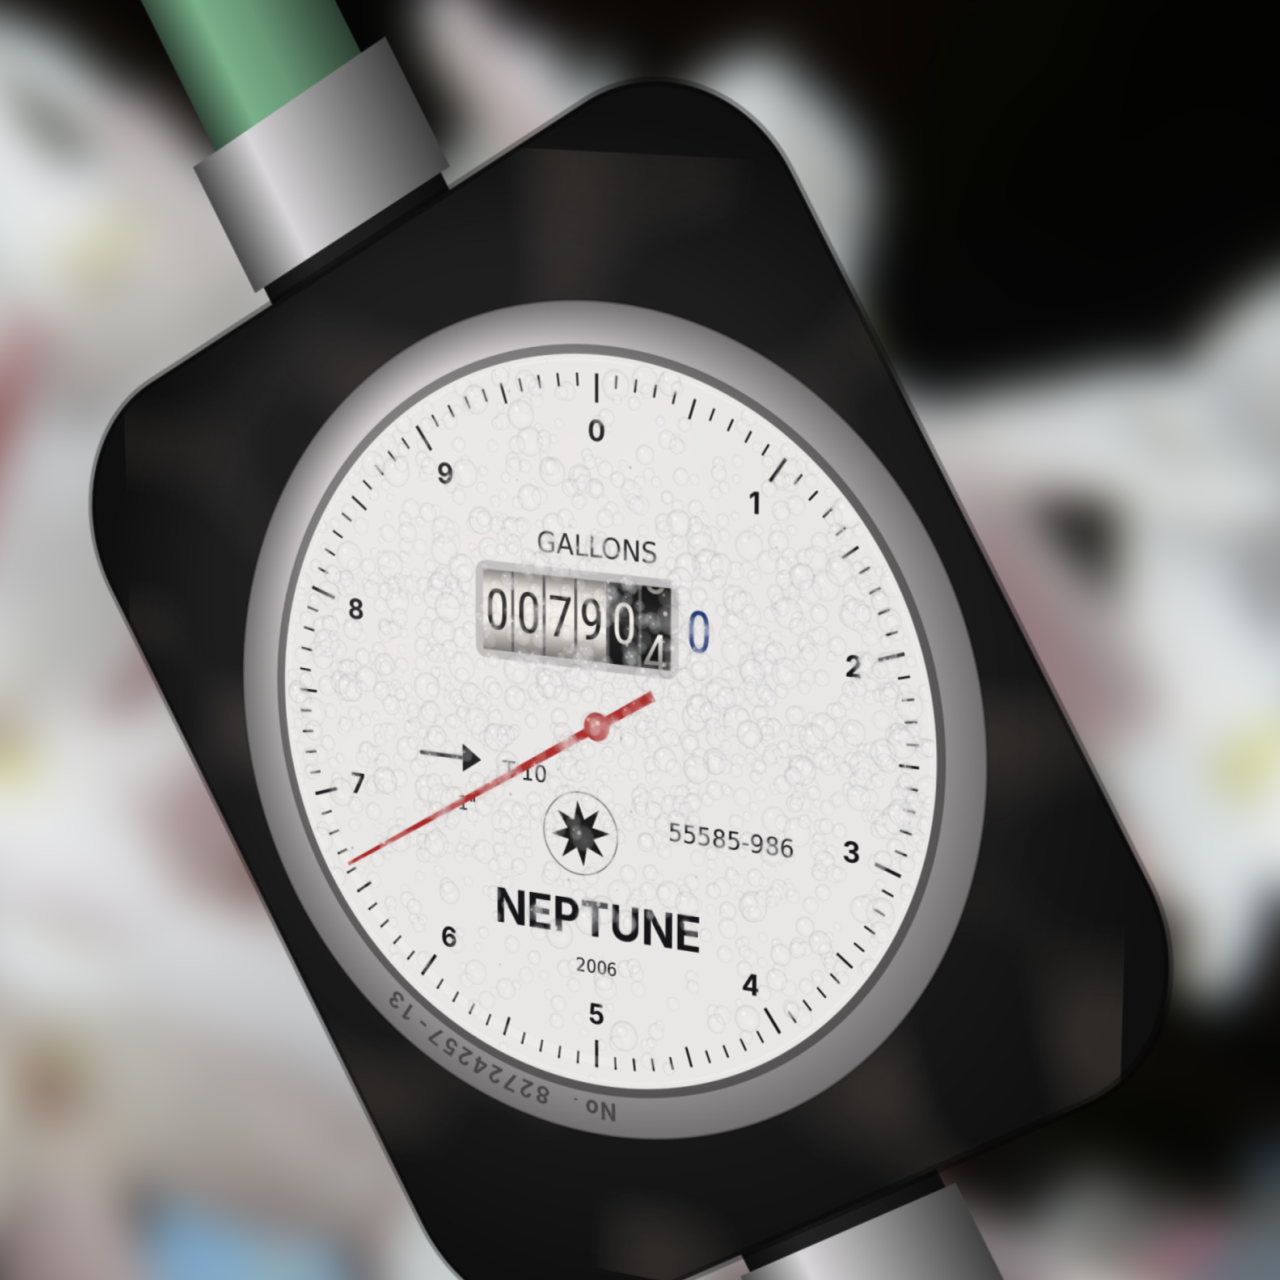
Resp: 79036.6 gal
